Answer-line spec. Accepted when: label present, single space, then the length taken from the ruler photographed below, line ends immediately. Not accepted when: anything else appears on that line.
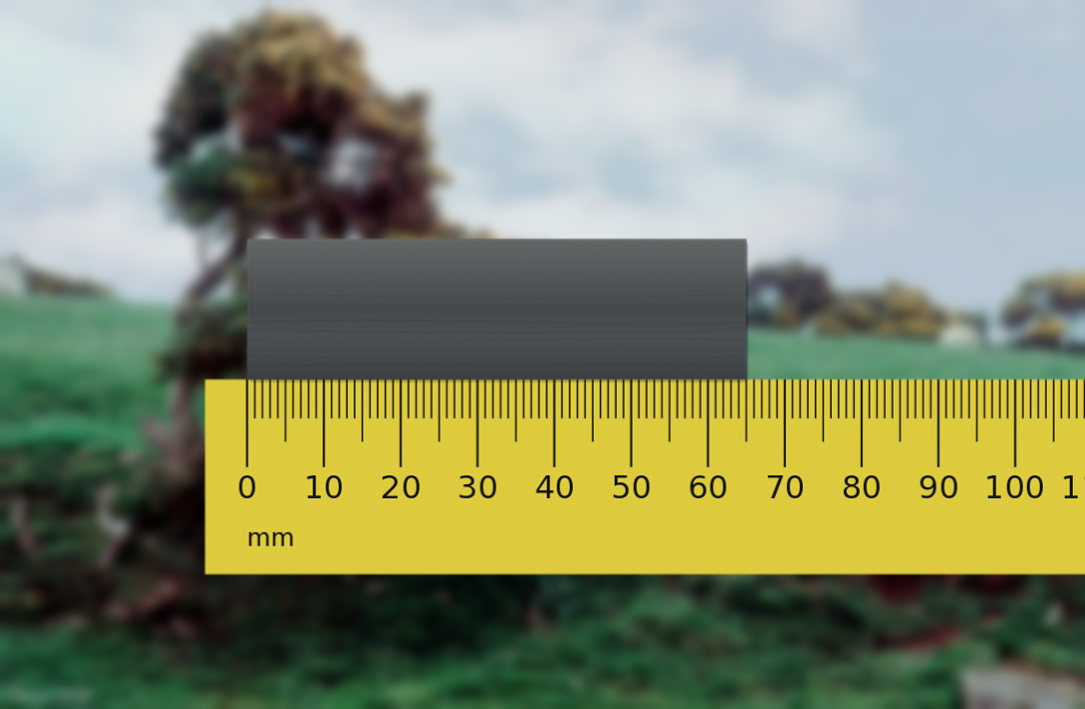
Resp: 65 mm
